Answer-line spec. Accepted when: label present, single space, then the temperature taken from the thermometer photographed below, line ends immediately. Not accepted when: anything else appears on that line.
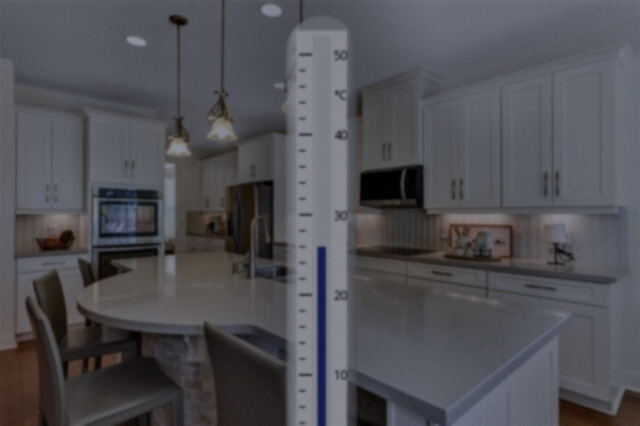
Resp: 26 °C
